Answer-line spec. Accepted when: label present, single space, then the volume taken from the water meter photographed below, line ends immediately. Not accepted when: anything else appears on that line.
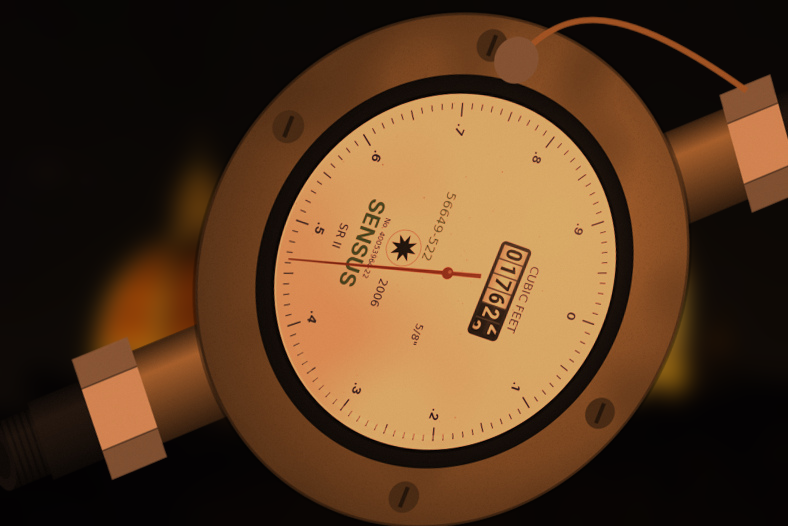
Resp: 17622.46 ft³
